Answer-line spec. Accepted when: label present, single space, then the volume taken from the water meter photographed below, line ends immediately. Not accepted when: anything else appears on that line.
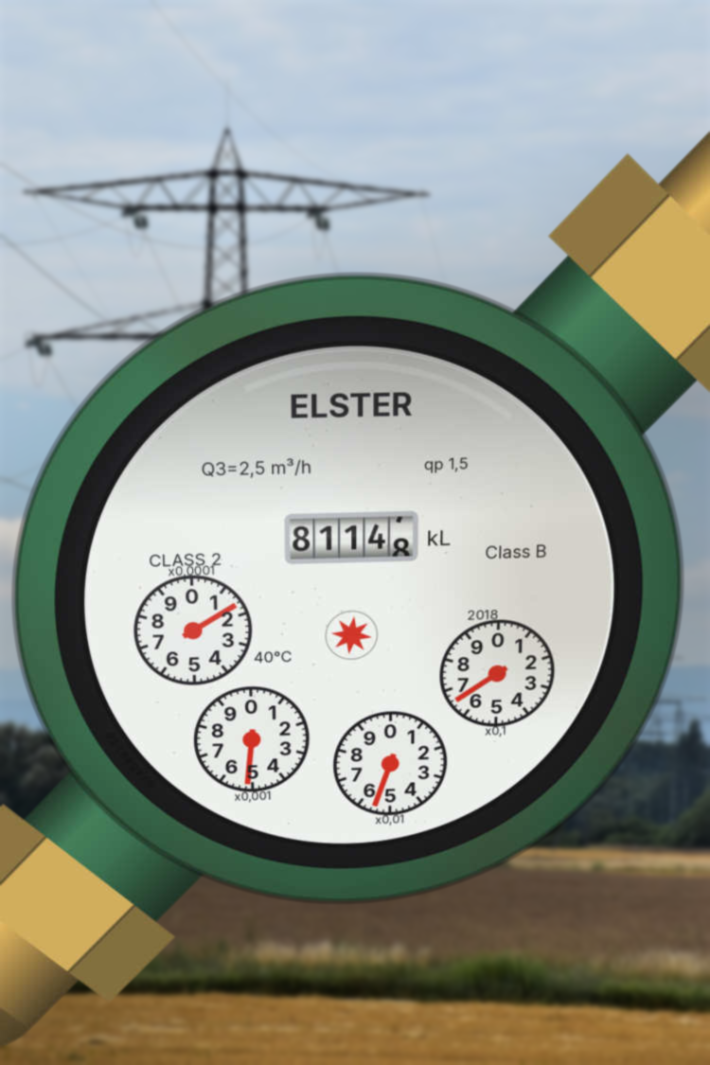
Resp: 81147.6551 kL
